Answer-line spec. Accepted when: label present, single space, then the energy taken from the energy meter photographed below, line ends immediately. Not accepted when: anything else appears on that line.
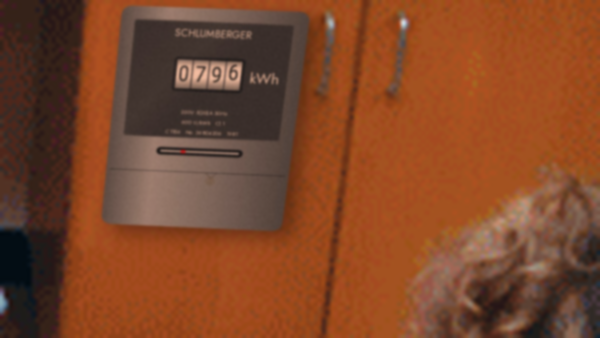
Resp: 796 kWh
